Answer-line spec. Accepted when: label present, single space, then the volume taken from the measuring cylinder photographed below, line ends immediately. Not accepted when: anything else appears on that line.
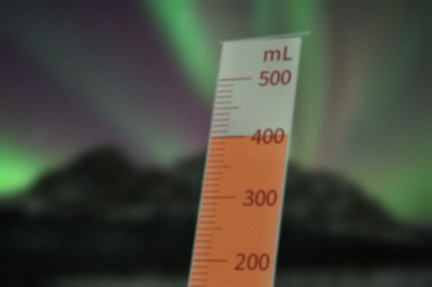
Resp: 400 mL
